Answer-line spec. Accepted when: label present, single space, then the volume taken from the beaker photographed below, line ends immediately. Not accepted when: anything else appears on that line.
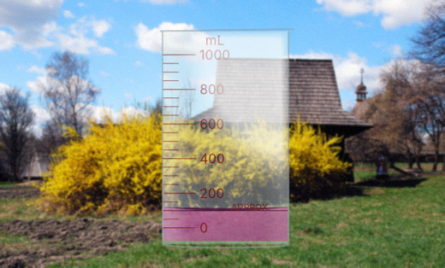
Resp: 100 mL
